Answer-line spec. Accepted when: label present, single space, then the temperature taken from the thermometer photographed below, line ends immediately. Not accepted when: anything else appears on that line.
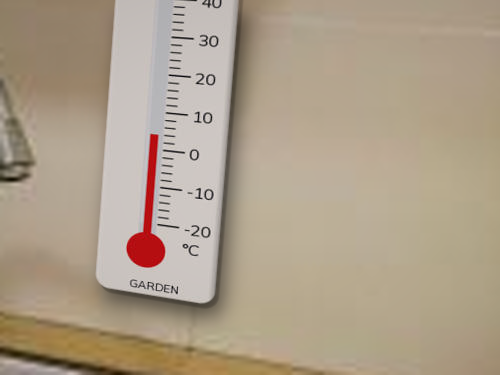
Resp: 4 °C
